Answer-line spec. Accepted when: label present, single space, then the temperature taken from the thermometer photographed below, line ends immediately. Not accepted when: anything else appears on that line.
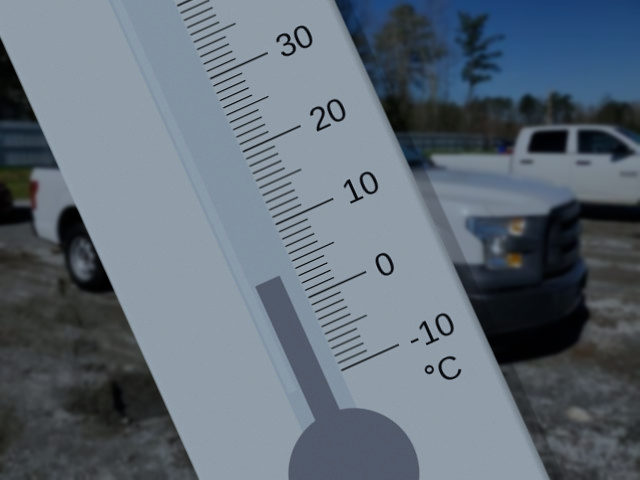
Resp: 4 °C
